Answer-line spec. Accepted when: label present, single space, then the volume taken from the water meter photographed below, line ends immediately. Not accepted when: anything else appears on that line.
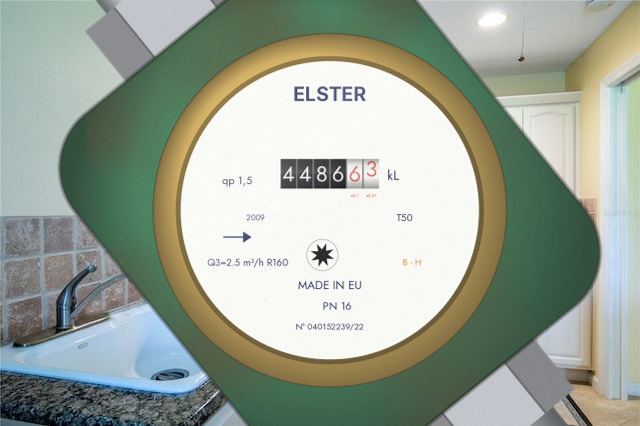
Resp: 4486.63 kL
